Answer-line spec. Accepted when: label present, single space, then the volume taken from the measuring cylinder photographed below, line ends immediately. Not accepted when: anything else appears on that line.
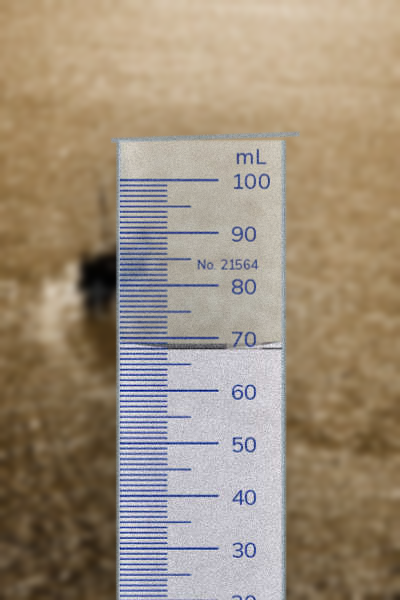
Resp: 68 mL
